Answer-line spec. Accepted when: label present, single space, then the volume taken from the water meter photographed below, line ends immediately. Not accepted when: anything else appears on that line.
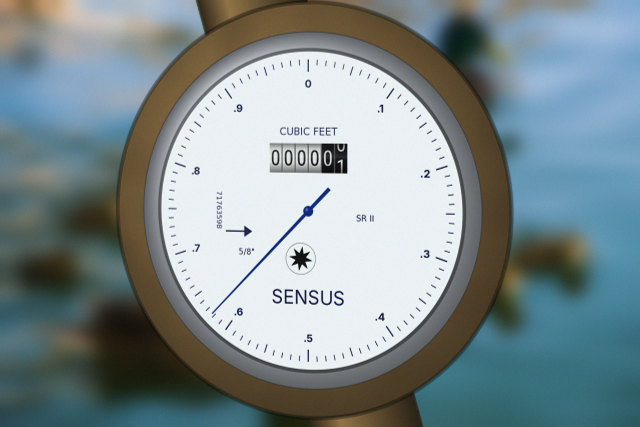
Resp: 0.62 ft³
